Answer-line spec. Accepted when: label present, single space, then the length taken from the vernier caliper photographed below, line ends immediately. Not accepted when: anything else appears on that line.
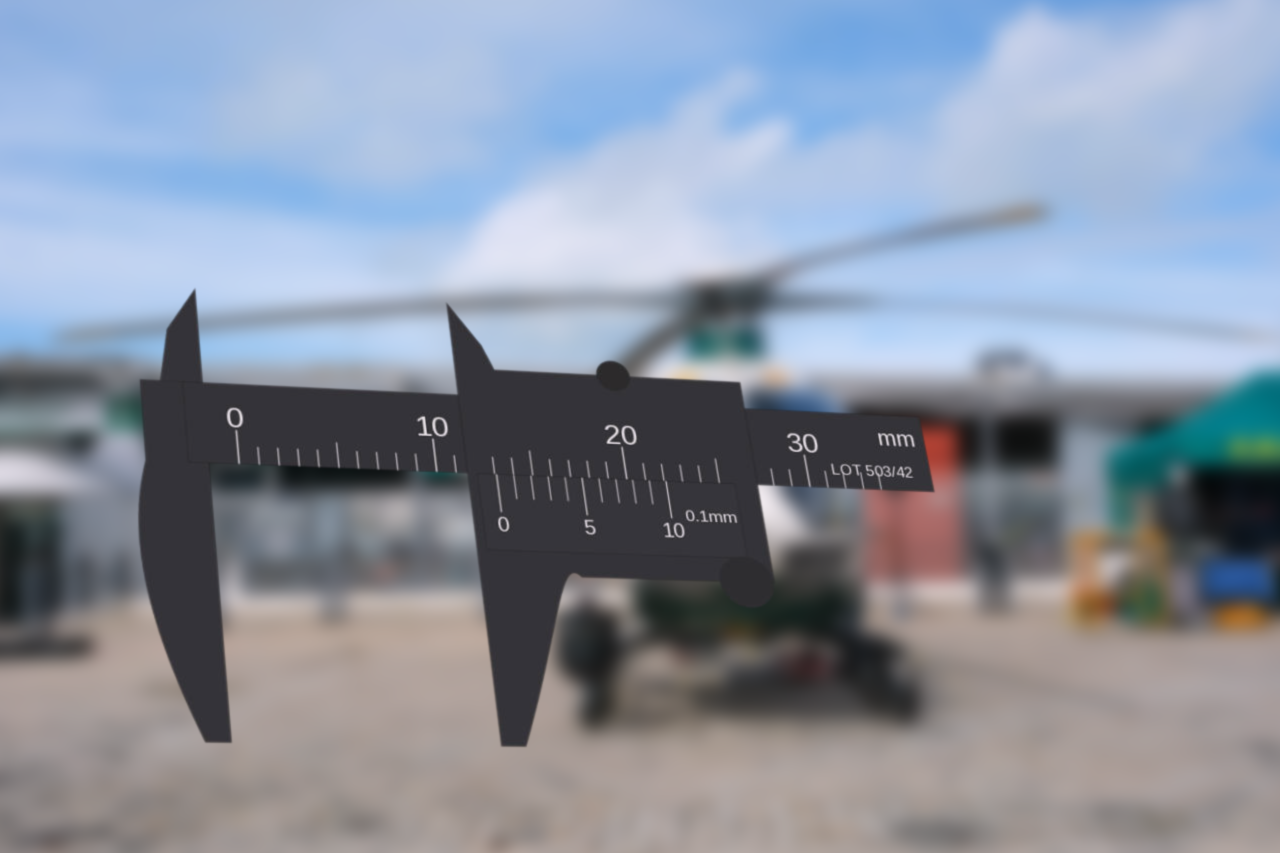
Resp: 13.1 mm
